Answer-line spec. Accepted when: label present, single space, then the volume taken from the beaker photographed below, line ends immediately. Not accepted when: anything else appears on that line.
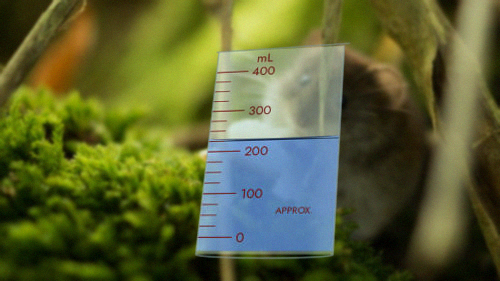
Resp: 225 mL
